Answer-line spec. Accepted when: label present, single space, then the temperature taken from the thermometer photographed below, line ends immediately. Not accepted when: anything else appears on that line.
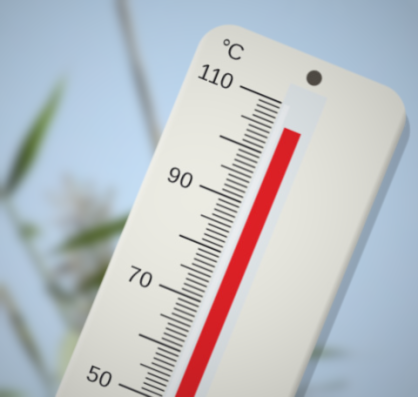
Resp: 106 °C
